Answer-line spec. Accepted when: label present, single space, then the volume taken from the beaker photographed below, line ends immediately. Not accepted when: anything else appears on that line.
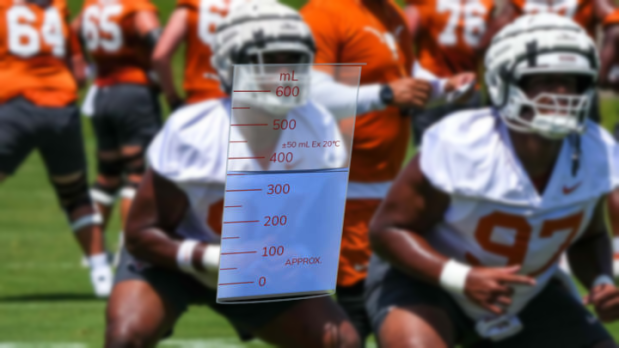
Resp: 350 mL
